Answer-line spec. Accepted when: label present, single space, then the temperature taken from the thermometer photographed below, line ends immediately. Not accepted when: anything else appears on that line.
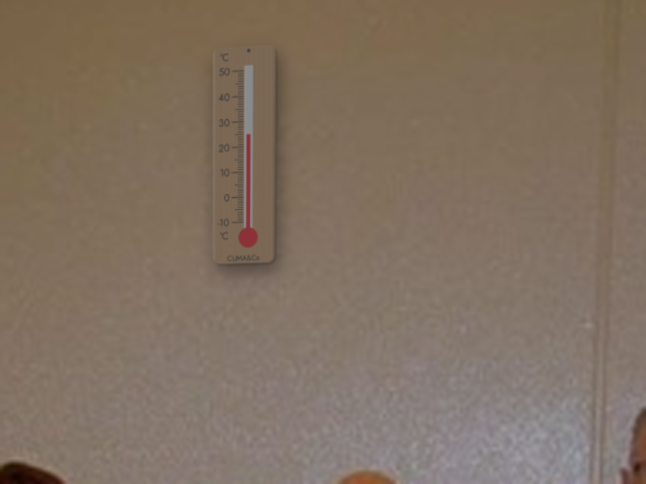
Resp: 25 °C
